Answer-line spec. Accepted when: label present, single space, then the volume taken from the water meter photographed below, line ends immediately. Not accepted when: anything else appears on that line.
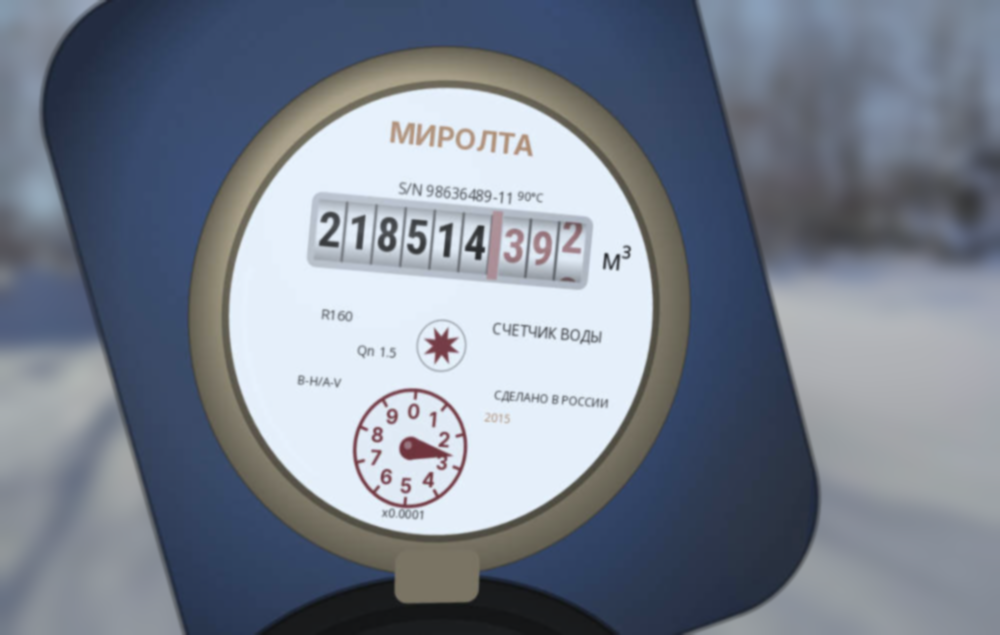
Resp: 218514.3922 m³
